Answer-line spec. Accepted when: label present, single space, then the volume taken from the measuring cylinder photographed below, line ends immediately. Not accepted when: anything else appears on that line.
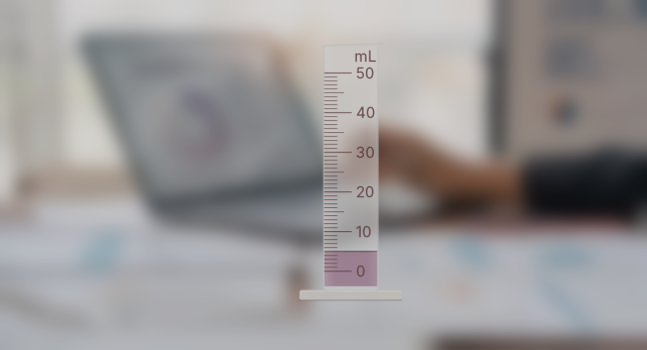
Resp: 5 mL
